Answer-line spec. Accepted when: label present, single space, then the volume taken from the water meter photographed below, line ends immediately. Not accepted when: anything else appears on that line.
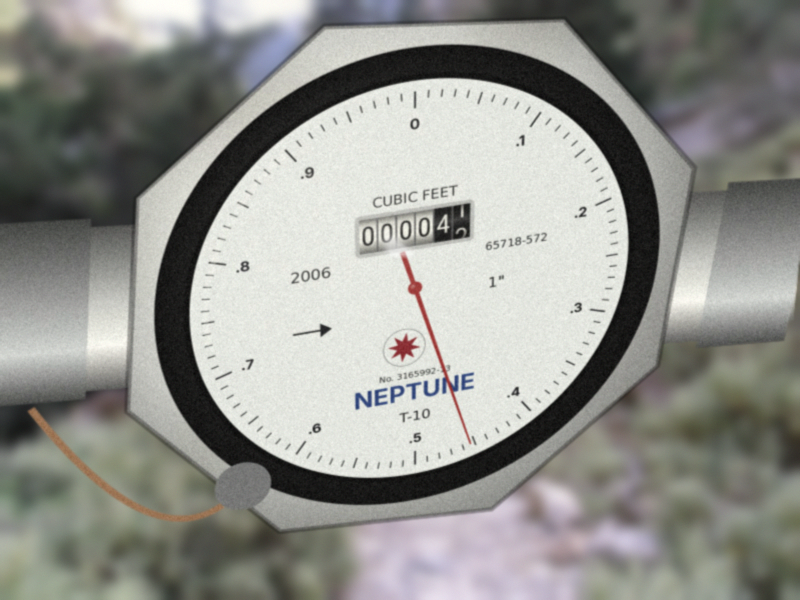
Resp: 41.45 ft³
